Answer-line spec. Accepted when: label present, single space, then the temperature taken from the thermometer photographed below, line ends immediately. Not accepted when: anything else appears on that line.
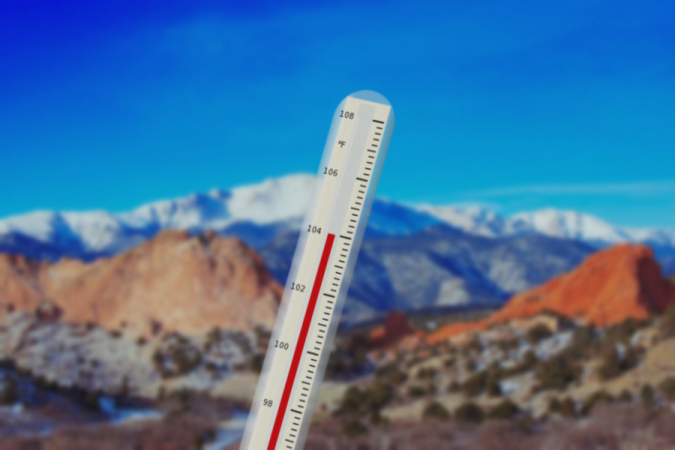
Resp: 104 °F
